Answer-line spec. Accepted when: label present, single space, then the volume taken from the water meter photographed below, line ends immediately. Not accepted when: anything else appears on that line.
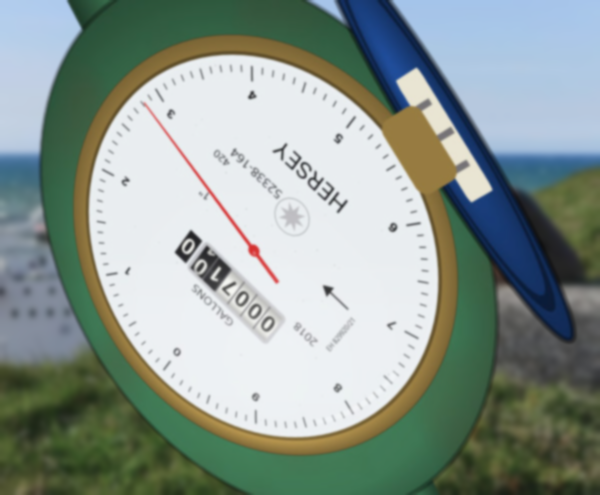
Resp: 7102.8 gal
